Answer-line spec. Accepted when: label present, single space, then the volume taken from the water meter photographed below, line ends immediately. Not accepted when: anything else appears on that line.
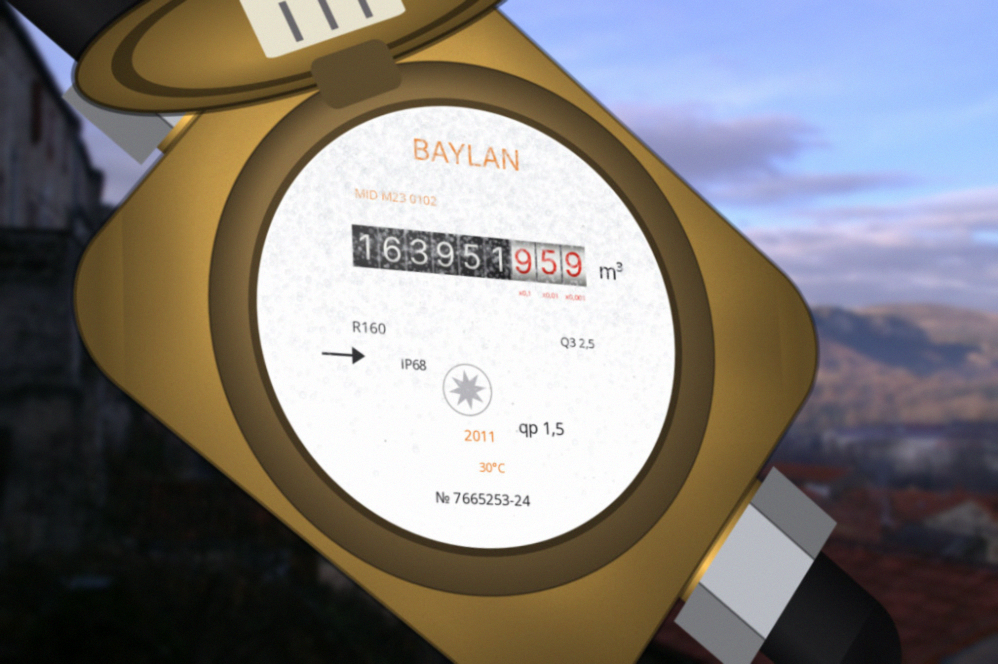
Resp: 163951.959 m³
